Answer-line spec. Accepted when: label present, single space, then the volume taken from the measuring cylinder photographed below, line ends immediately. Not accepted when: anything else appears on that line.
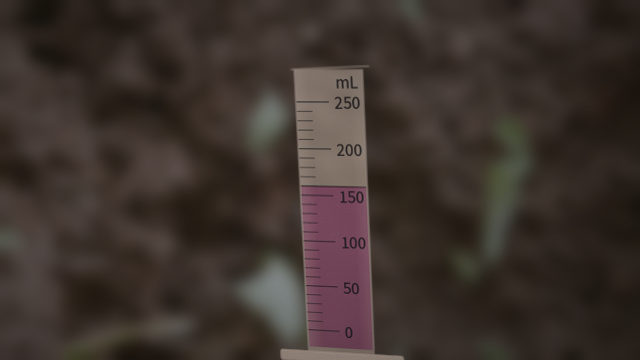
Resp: 160 mL
